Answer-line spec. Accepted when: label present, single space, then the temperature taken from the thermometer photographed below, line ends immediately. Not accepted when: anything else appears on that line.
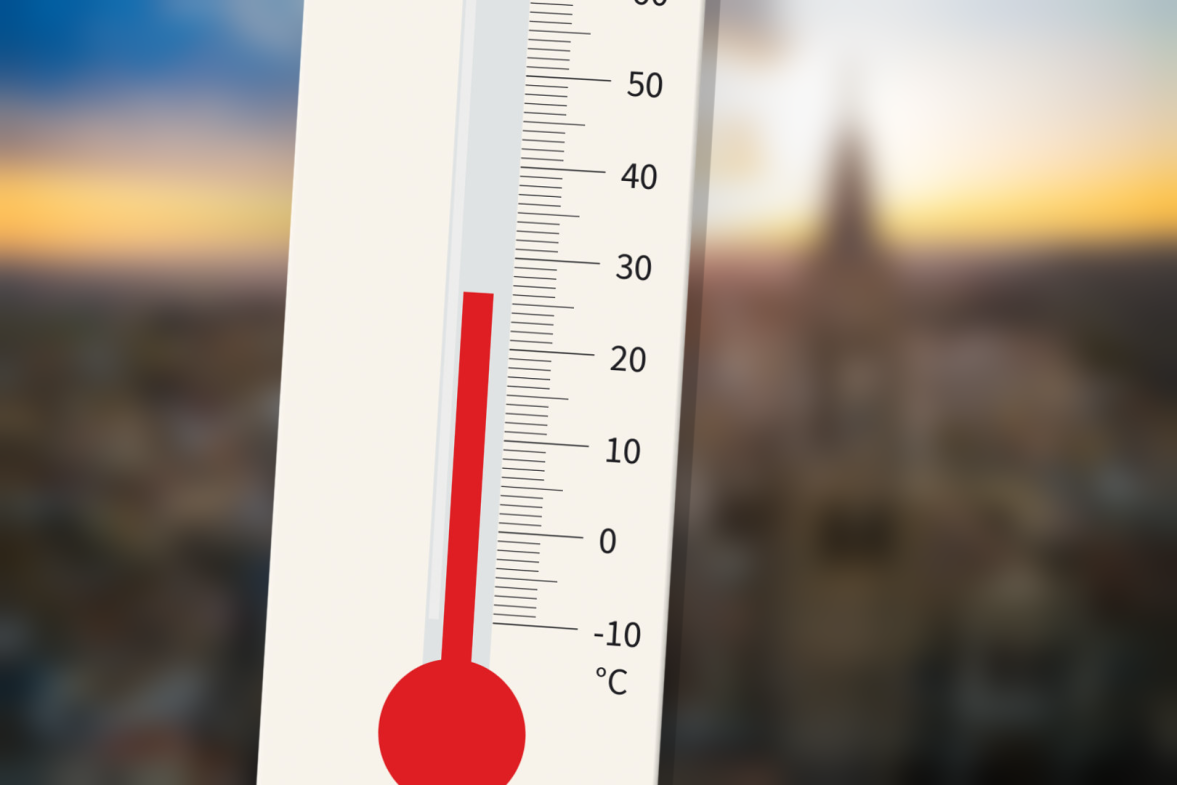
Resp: 26 °C
